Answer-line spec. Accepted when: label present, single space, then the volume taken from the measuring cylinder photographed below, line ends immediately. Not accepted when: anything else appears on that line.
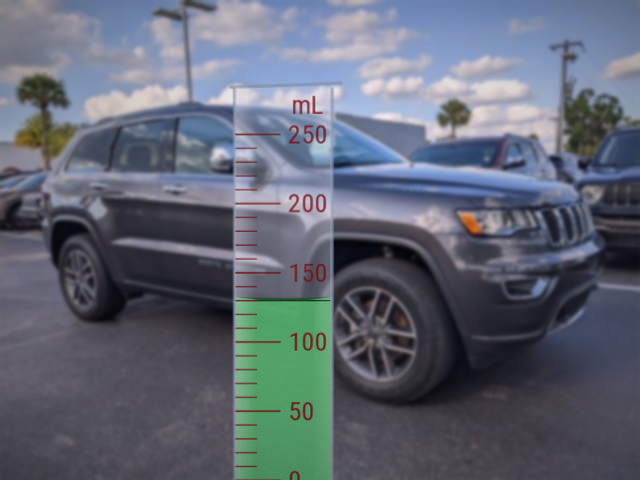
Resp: 130 mL
